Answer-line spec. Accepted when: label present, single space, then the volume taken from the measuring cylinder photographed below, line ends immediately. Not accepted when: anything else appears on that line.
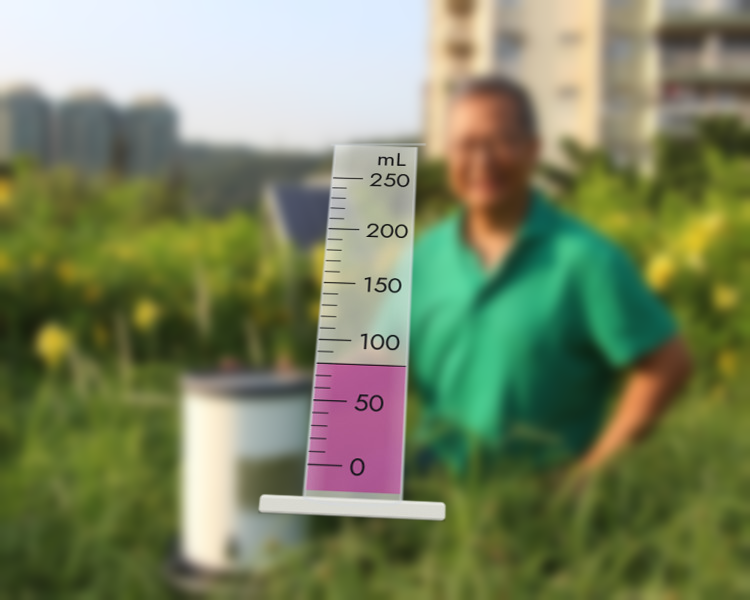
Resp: 80 mL
